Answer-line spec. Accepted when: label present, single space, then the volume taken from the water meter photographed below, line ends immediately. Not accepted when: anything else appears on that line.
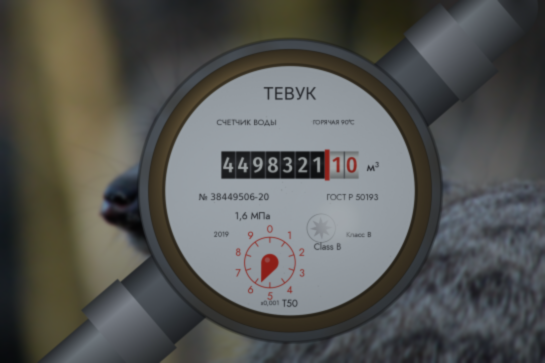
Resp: 4498321.105 m³
